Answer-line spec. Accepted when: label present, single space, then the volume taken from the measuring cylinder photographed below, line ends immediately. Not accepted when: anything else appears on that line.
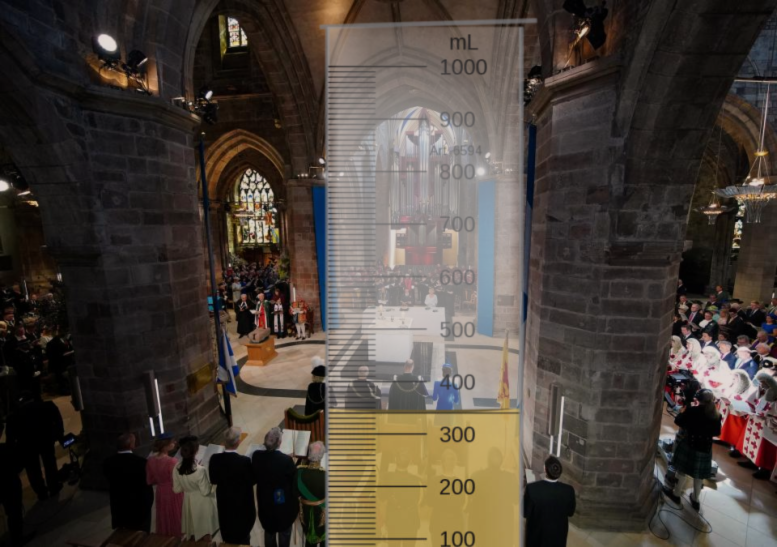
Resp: 340 mL
